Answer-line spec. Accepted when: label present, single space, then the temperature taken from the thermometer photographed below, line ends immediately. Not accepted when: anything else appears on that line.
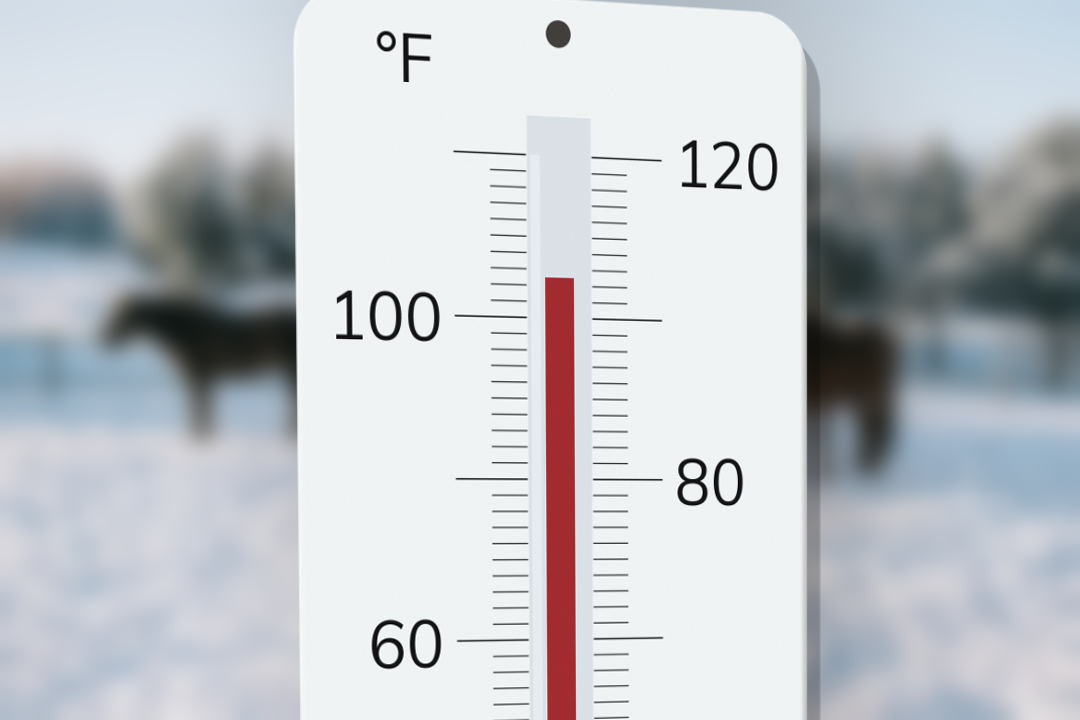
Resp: 105 °F
